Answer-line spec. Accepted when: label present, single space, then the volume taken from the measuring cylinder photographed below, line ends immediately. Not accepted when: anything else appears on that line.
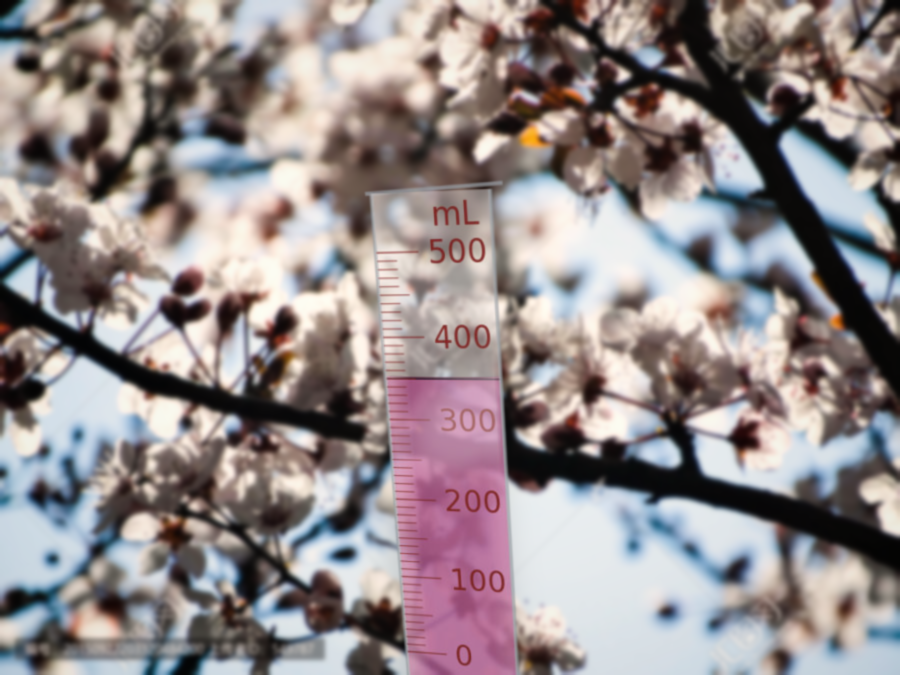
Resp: 350 mL
